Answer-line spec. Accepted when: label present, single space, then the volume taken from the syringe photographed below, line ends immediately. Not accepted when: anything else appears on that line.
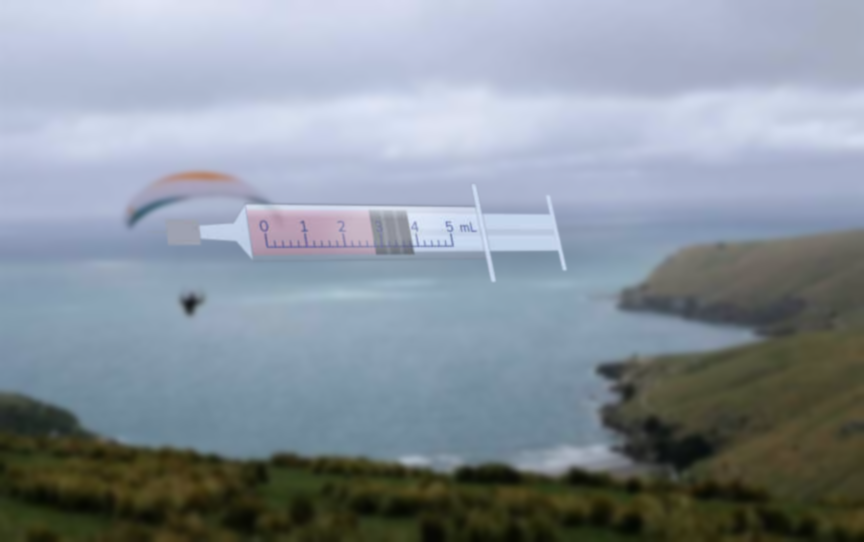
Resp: 2.8 mL
